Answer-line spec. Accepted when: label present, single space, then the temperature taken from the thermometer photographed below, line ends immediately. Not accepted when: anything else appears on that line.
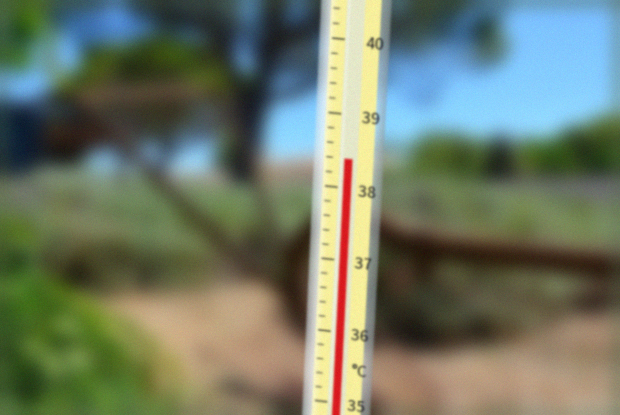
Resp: 38.4 °C
